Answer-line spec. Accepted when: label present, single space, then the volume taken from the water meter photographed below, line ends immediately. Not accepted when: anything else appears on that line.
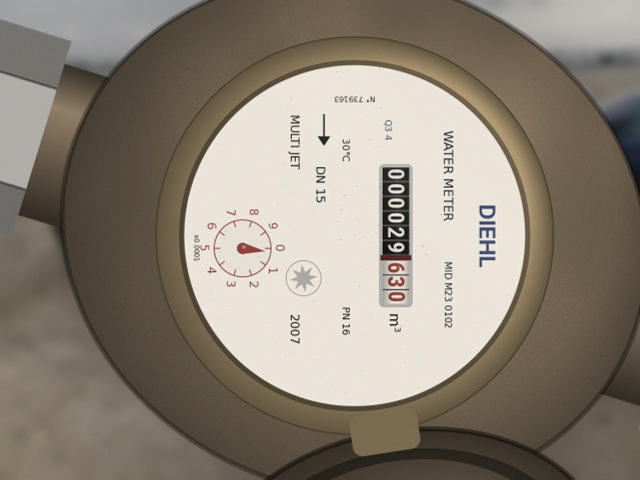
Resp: 29.6300 m³
